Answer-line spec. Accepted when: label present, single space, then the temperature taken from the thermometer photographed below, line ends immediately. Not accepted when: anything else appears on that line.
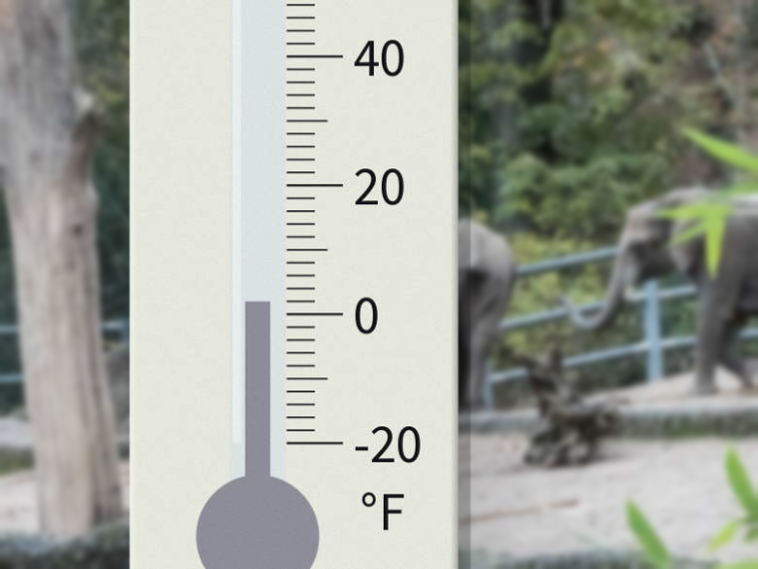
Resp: 2 °F
